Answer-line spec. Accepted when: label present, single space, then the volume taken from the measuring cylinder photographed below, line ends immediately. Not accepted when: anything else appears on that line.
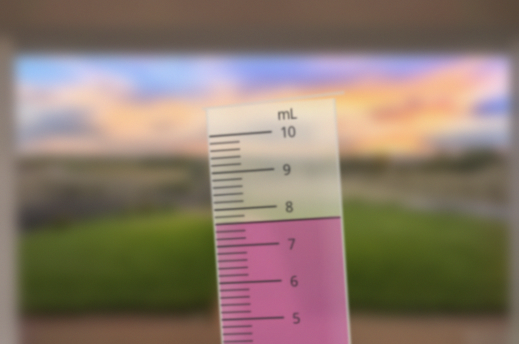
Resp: 7.6 mL
